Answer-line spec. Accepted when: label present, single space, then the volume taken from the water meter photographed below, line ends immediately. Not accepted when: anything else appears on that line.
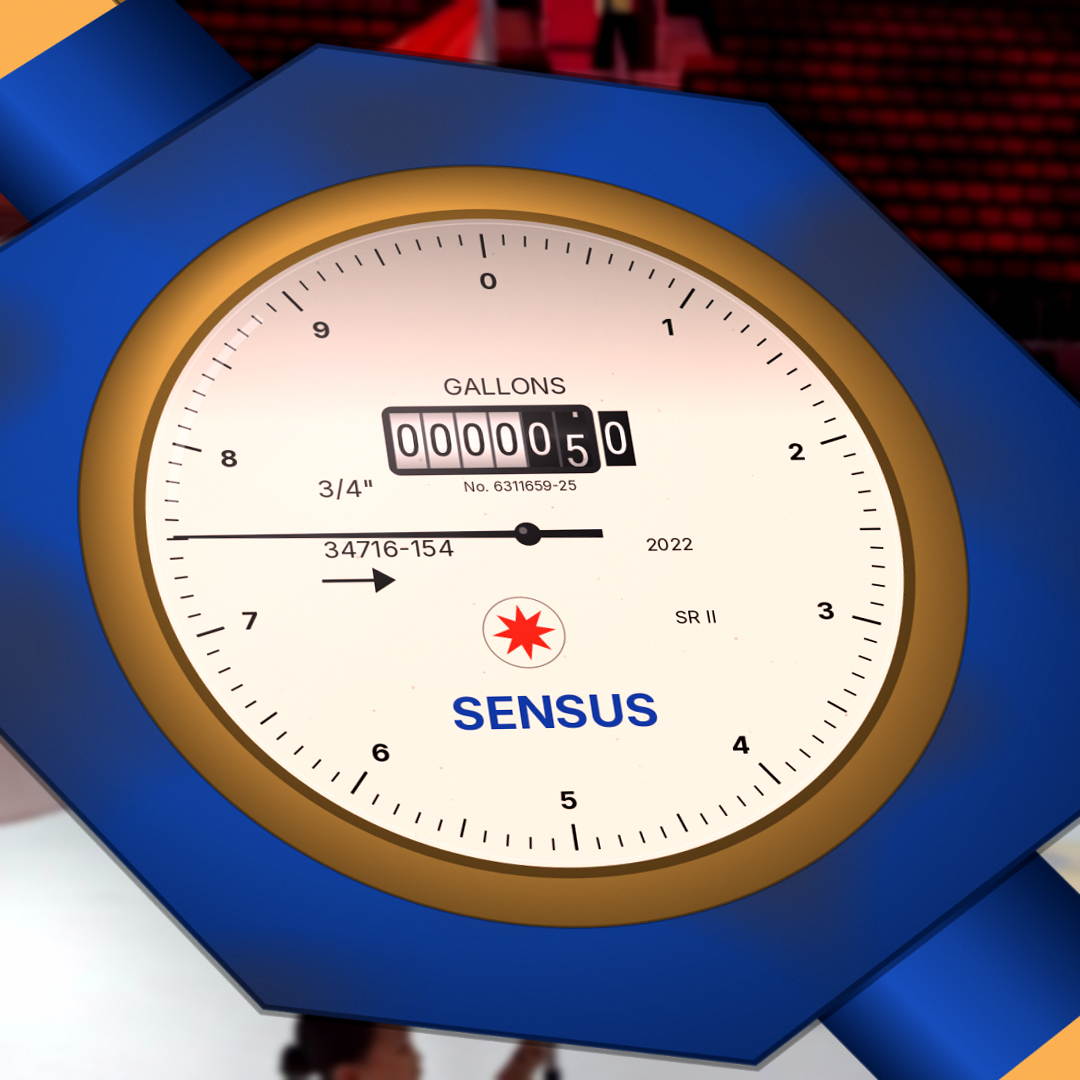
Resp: 47.5 gal
